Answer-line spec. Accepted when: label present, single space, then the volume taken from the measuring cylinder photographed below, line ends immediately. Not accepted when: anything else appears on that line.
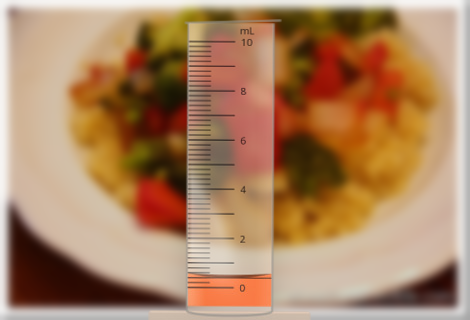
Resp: 0.4 mL
